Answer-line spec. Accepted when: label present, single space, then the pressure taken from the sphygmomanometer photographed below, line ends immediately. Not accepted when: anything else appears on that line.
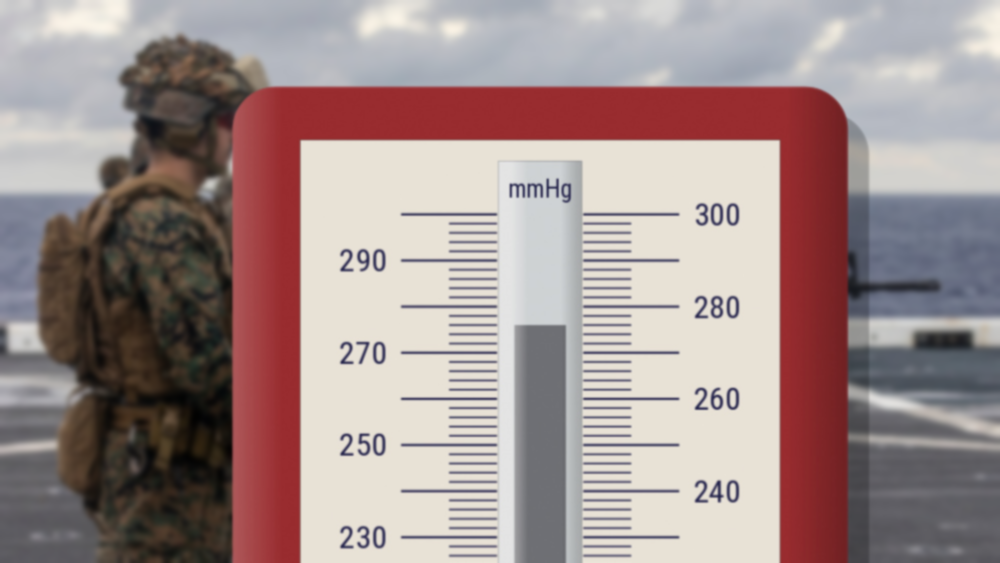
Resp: 276 mmHg
